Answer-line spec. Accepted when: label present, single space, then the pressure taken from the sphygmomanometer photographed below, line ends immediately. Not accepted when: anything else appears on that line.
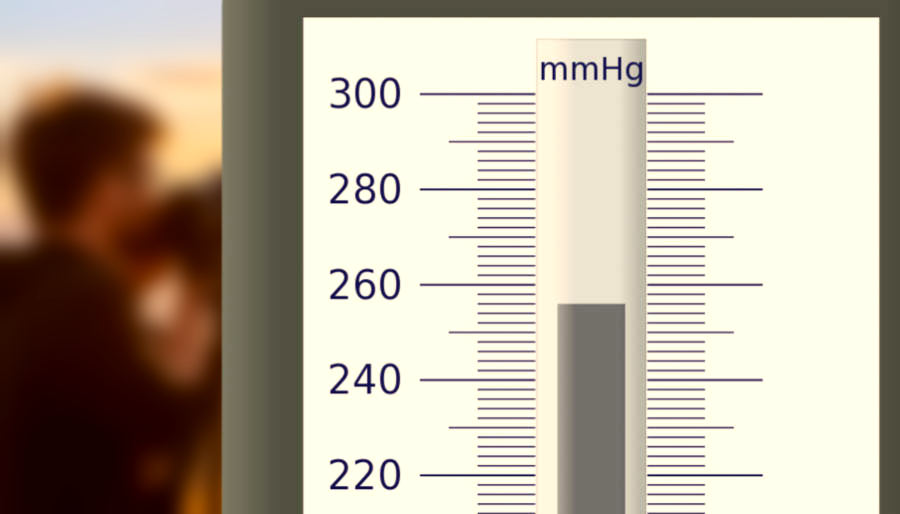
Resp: 256 mmHg
